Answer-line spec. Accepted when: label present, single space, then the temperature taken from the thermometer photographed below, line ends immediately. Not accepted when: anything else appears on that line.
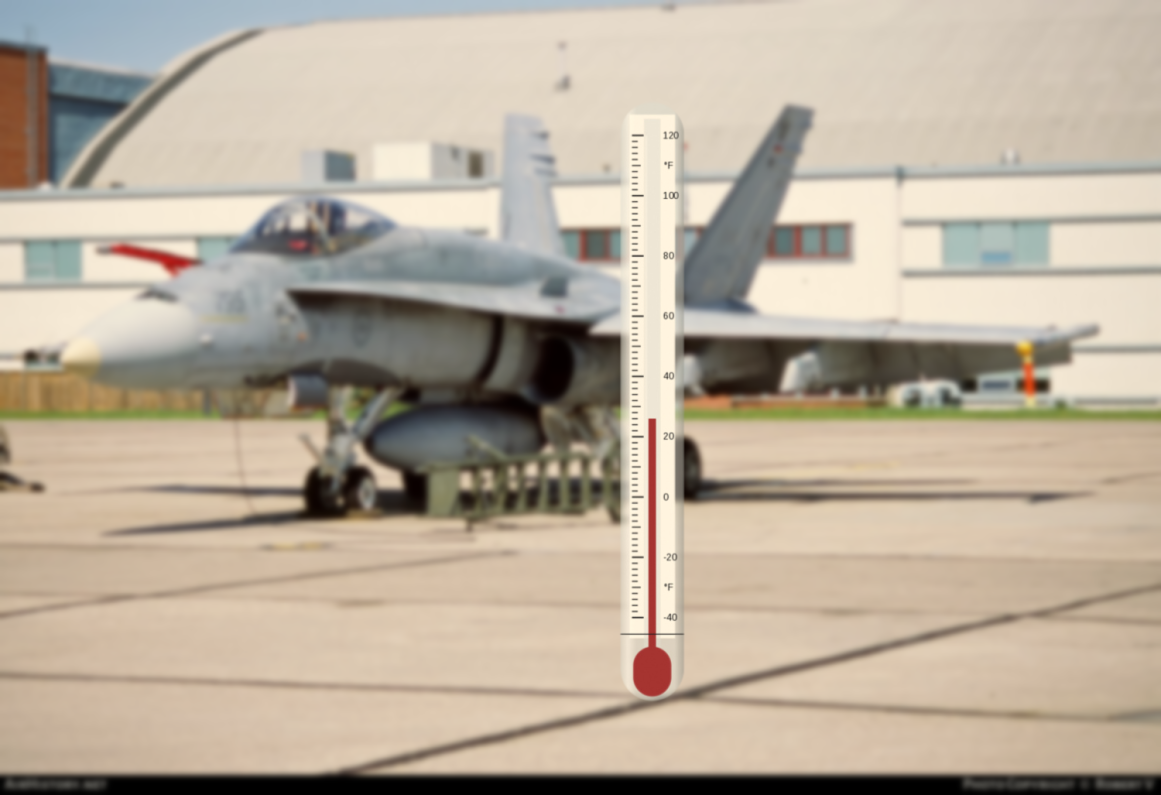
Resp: 26 °F
